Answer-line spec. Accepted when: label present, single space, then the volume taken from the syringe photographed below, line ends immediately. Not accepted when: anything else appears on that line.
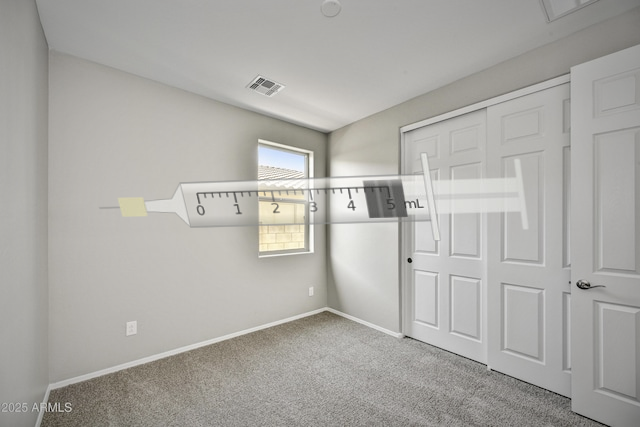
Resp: 4.4 mL
